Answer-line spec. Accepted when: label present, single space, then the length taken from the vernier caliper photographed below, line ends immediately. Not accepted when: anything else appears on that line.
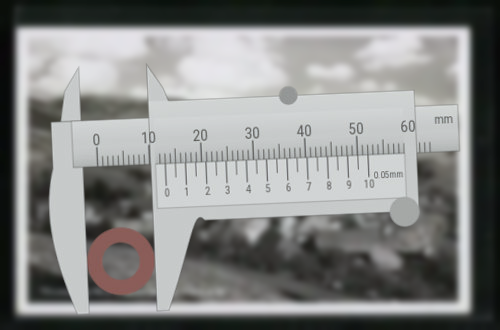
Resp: 13.0 mm
